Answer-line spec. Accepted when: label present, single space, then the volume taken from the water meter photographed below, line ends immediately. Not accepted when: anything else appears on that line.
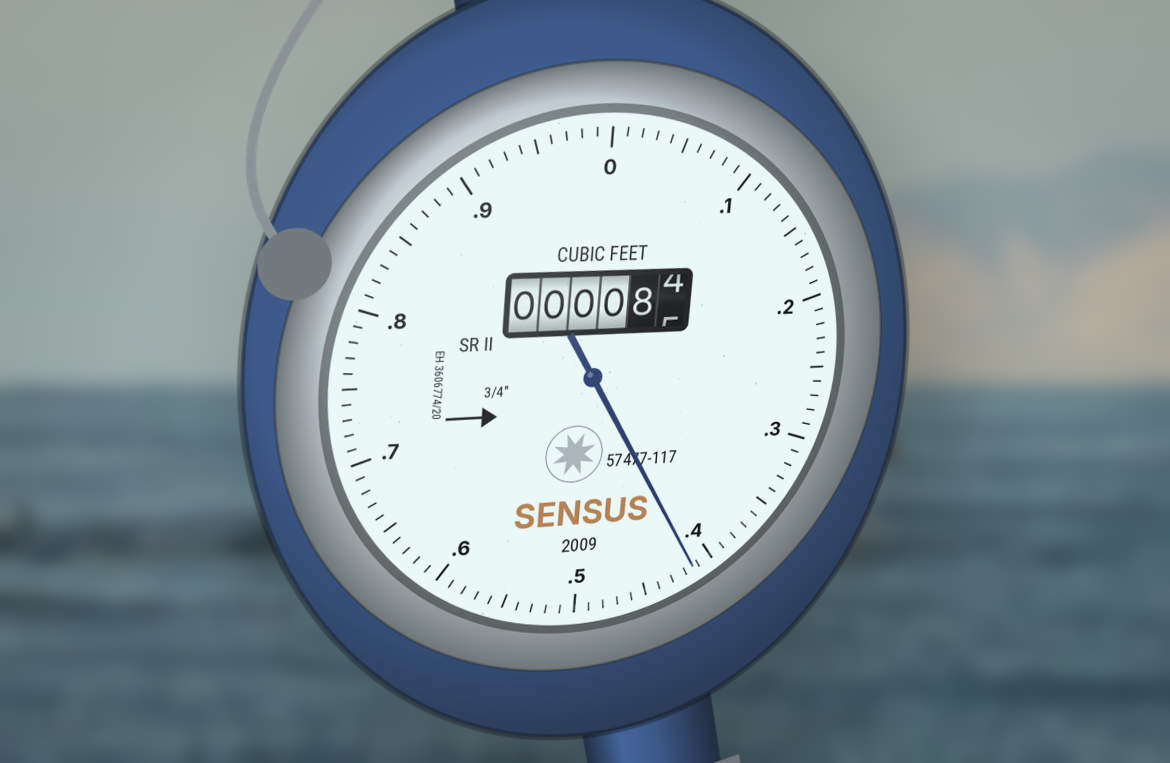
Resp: 84.41 ft³
